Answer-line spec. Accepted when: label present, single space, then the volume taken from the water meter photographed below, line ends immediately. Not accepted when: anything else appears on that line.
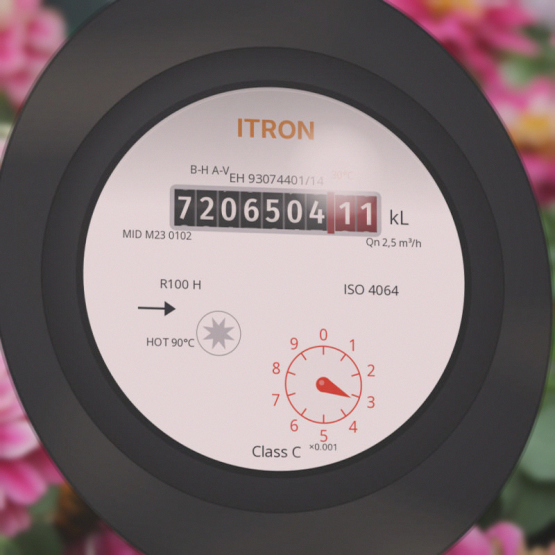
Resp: 7206504.113 kL
